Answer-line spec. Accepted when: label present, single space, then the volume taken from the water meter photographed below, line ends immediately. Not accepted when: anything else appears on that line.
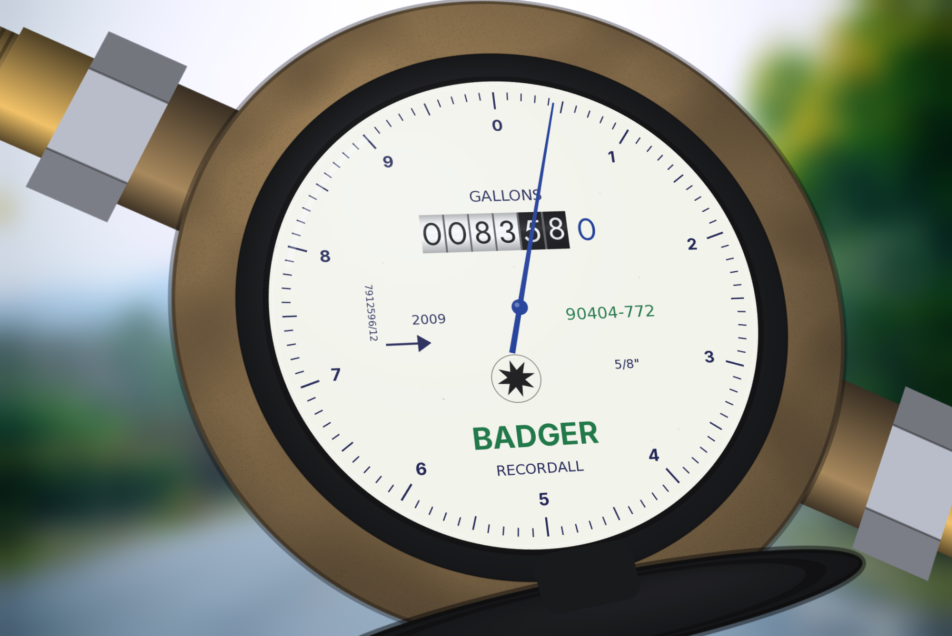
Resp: 83580.4 gal
